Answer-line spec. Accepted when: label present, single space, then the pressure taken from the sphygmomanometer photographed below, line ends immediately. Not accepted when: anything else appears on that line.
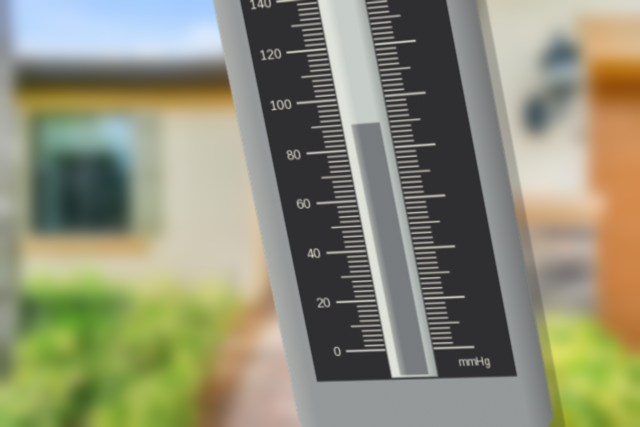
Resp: 90 mmHg
